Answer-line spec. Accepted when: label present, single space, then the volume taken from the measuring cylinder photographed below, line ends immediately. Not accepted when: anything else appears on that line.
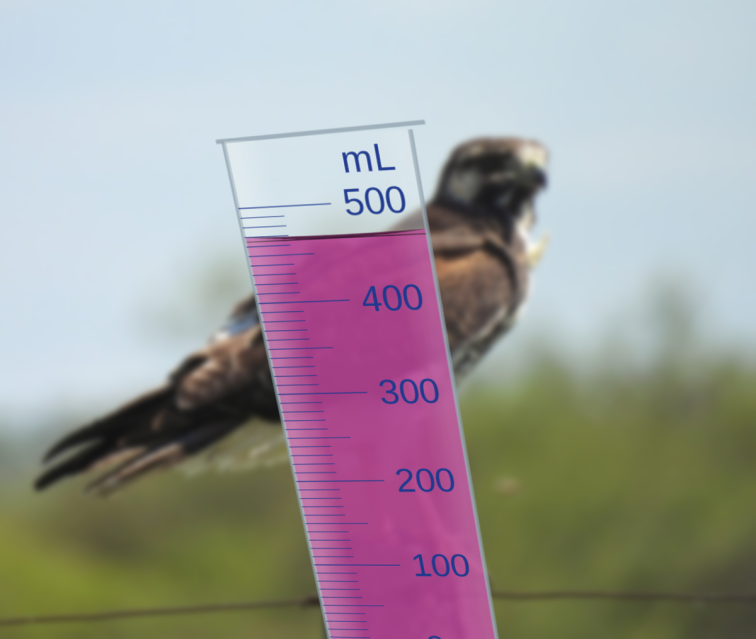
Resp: 465 mL
